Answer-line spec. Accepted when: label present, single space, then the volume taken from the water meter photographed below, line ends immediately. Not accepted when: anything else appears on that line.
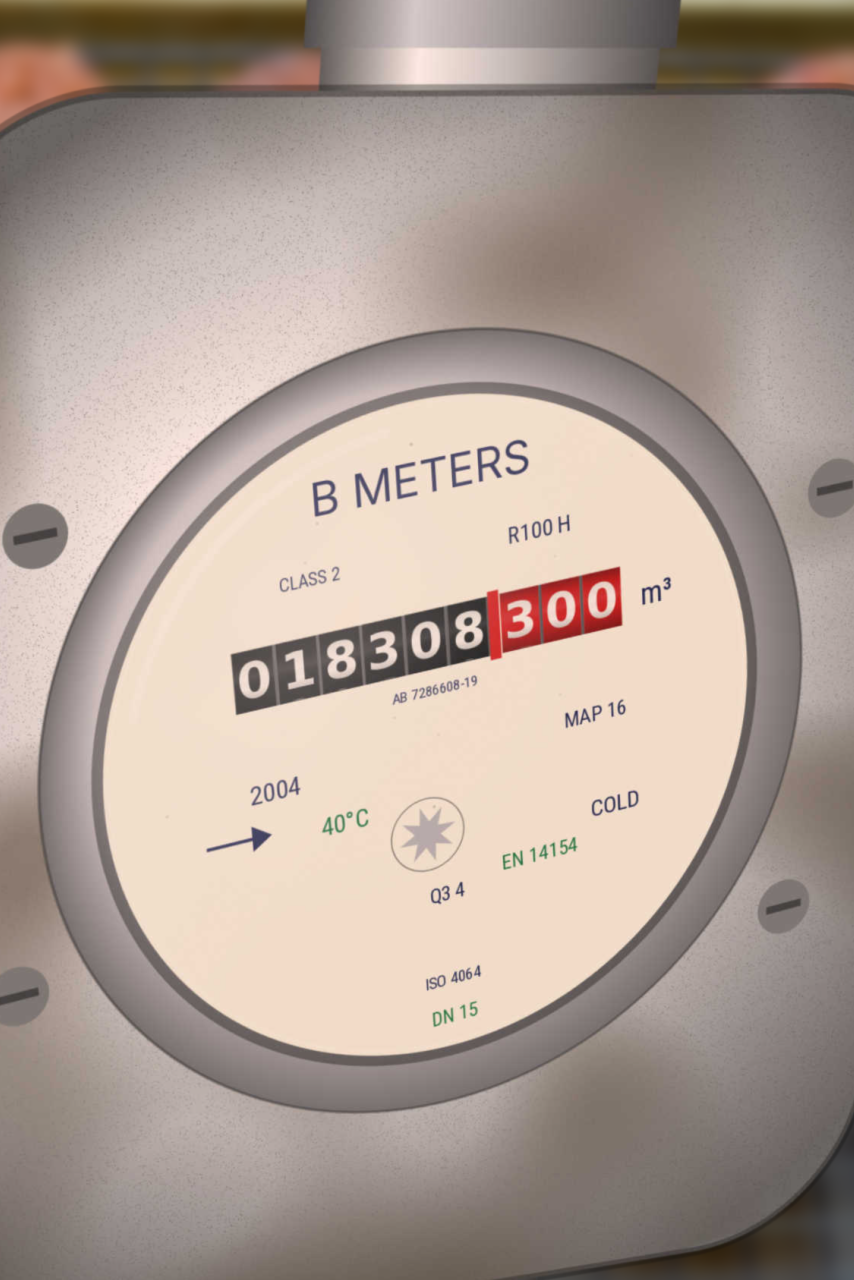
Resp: 18308.300 m³
